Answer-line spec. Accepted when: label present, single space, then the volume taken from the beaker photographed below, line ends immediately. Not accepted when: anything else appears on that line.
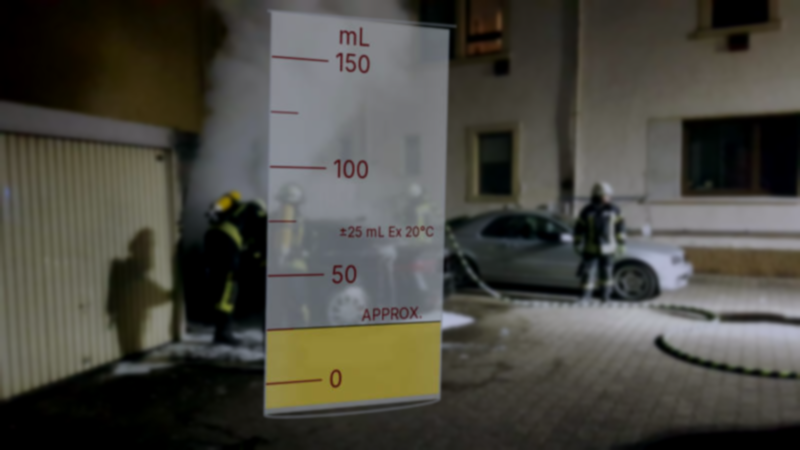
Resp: 25 mL
